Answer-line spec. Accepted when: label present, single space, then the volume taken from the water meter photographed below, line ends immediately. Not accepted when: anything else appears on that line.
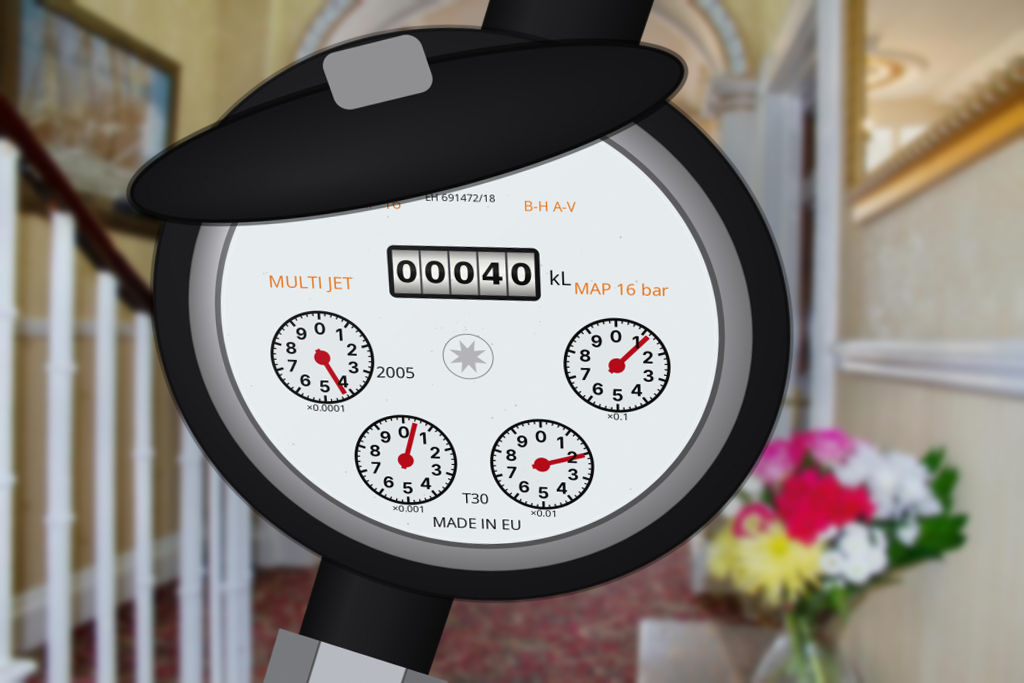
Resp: 40.1204 kL
